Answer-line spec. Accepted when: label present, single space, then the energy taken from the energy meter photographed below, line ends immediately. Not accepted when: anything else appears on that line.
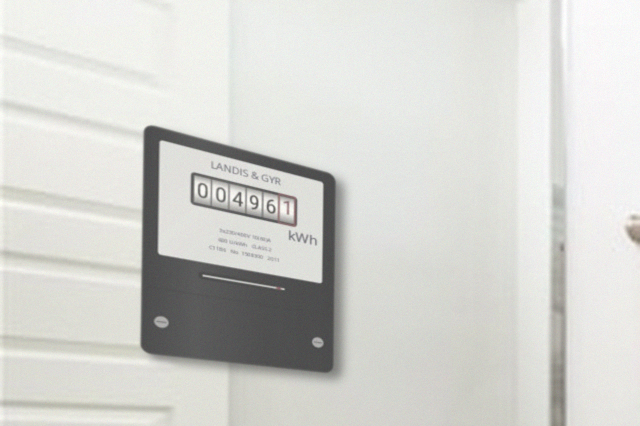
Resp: 496.1 kWh
